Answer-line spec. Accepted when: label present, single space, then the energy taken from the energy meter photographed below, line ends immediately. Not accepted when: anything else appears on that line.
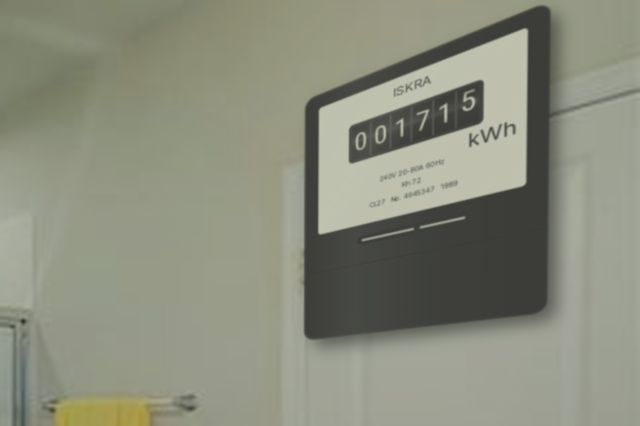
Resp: 1715 kWh
